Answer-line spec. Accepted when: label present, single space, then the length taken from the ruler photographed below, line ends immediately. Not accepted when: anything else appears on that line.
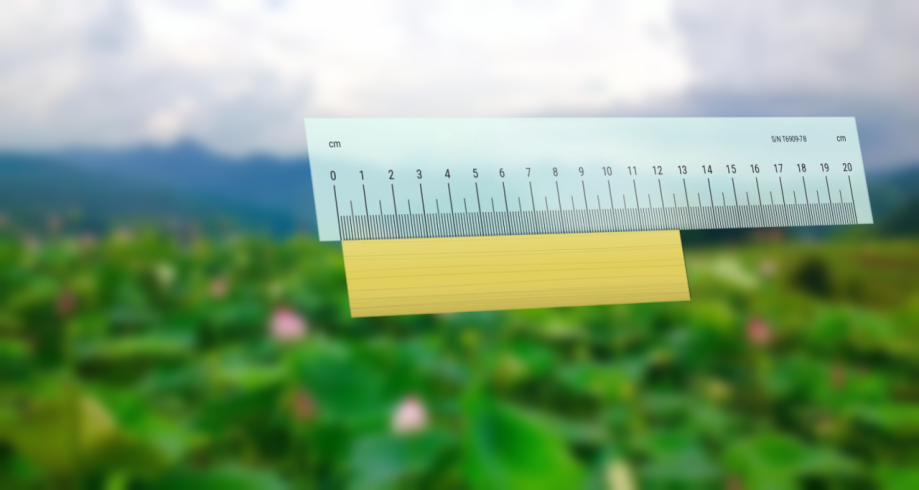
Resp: 12.5 cm
